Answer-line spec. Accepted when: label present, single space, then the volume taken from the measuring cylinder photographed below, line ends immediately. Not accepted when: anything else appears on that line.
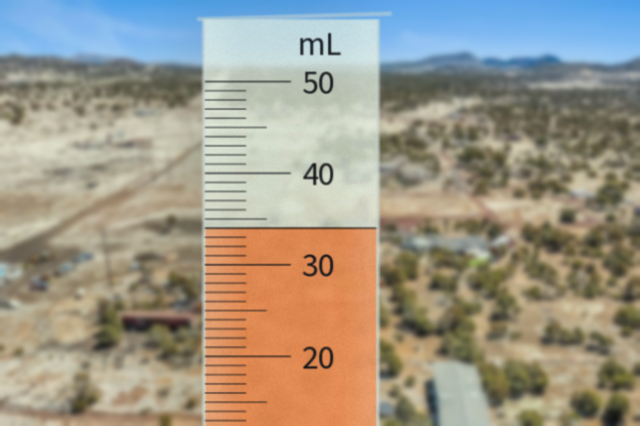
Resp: 34 mL
